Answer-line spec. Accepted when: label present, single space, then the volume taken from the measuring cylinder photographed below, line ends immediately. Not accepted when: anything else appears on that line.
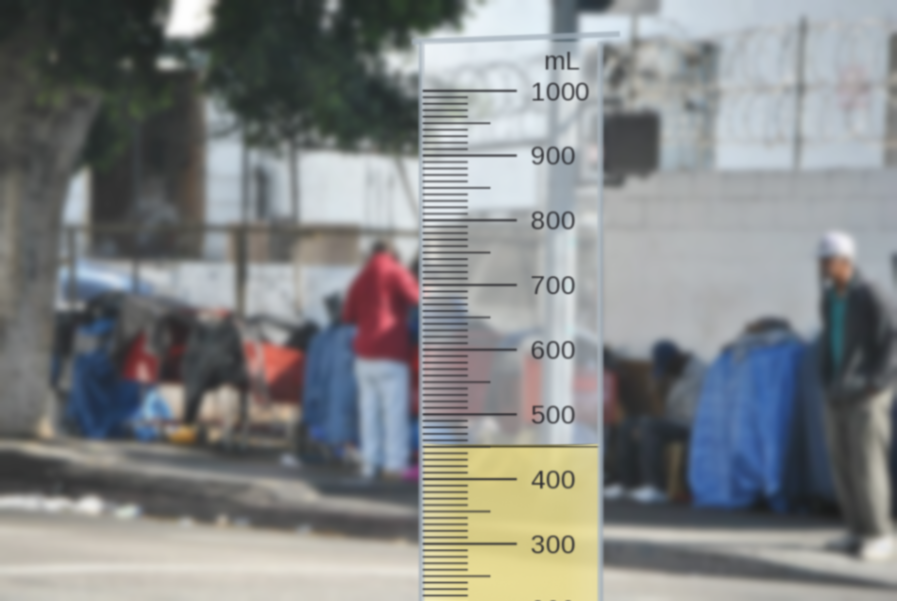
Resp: 450 mL
